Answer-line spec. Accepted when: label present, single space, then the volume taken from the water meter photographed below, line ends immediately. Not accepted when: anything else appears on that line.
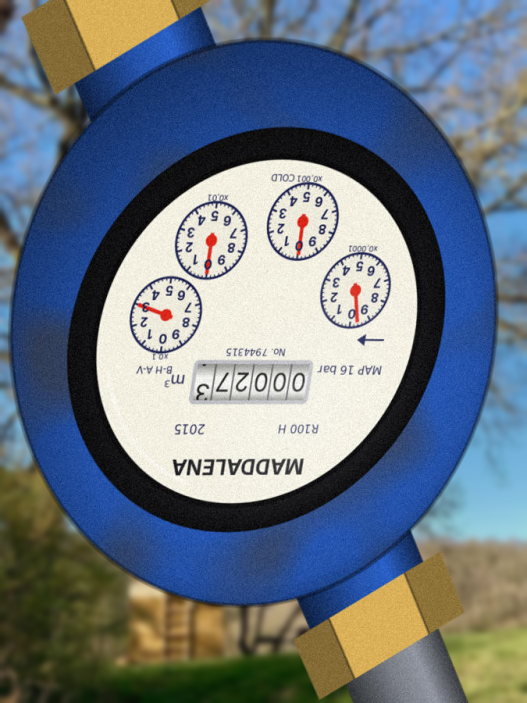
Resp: 273.2999 m³
